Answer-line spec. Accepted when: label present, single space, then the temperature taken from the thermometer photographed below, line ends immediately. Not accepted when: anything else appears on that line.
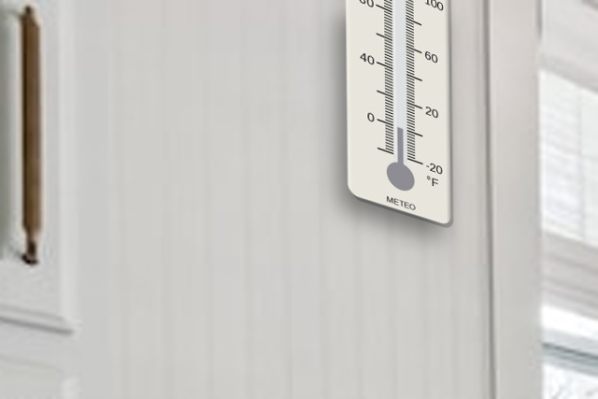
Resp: 0 °F
